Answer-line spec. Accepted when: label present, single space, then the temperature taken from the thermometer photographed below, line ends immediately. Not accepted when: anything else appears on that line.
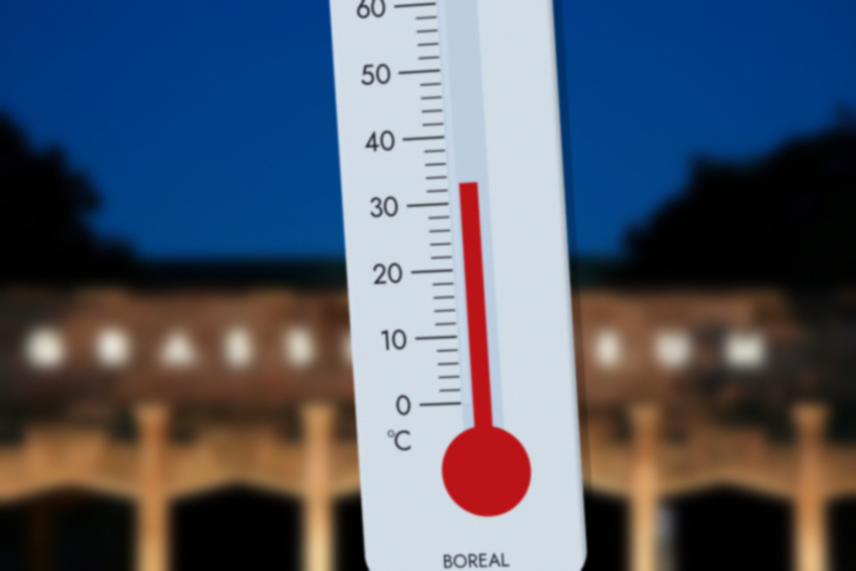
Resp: 33 °C
